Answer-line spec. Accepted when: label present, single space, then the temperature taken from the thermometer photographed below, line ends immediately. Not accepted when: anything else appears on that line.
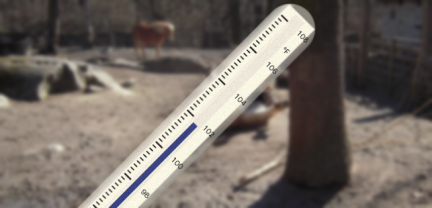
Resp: 101.8 °F
